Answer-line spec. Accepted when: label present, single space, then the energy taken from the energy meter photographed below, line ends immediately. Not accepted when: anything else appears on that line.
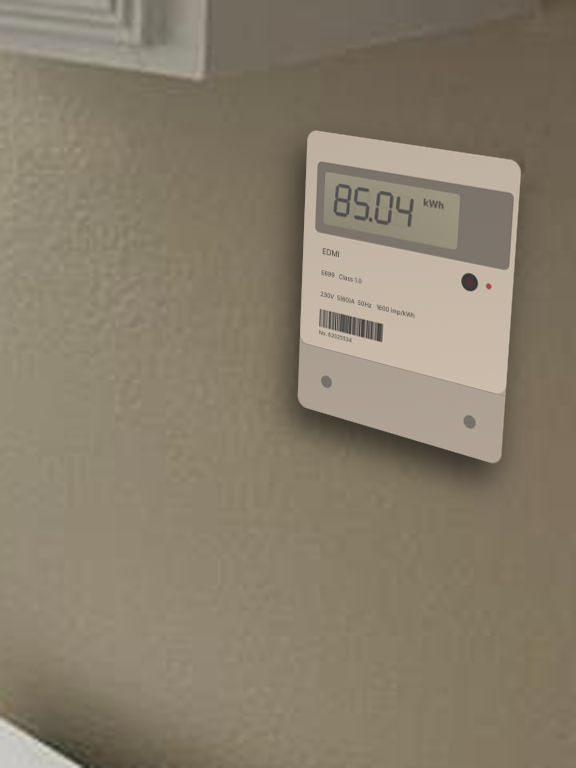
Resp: 85.04 kWh
